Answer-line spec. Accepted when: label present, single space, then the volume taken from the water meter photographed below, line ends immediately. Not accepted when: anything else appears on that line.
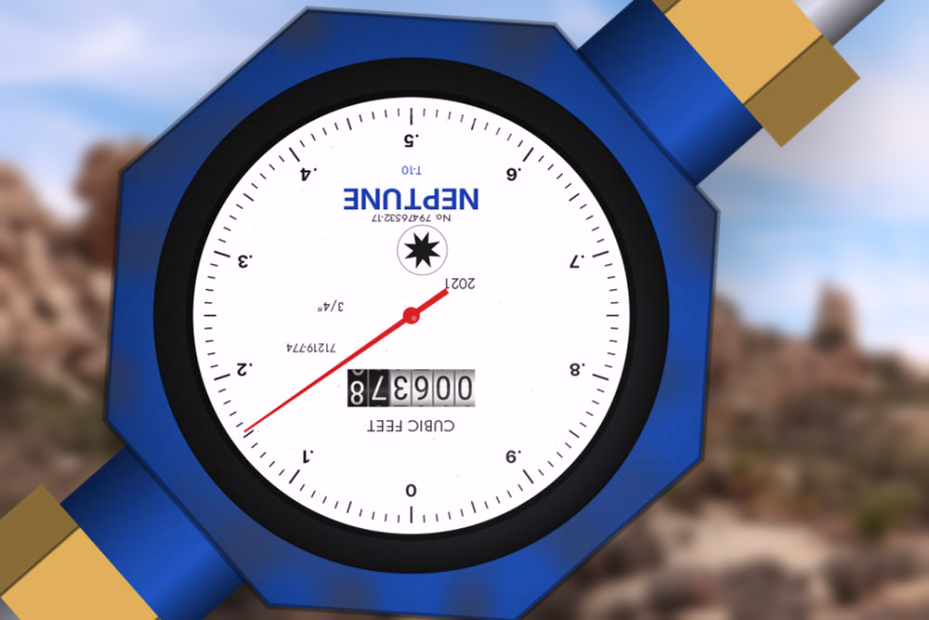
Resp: 6378.15 ft³
